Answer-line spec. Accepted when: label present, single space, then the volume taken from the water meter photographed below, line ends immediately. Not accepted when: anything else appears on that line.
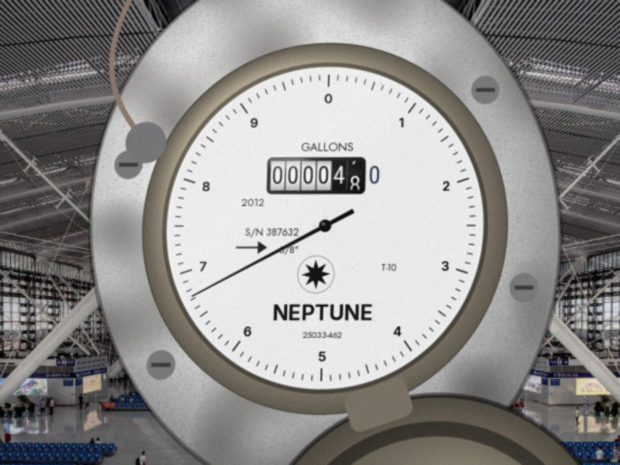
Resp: 476.7 gal
